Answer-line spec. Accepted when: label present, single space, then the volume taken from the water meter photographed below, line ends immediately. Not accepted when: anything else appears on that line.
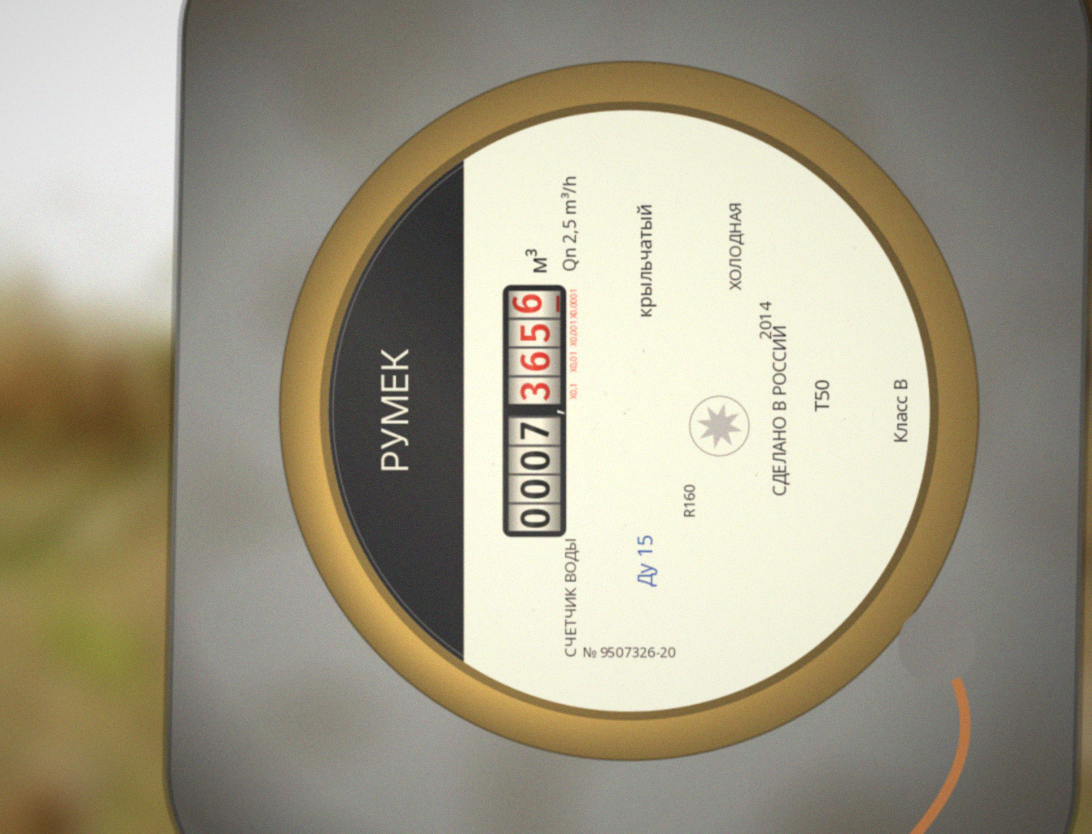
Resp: 7.3656 m³
